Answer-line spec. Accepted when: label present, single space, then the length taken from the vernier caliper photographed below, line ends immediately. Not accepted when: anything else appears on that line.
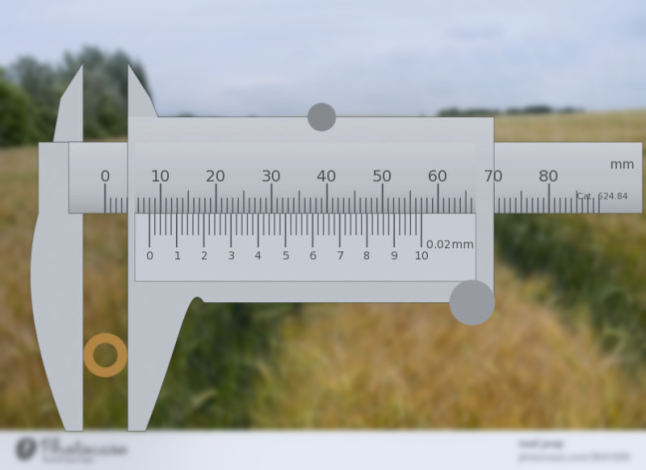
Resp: 8.0 mm
